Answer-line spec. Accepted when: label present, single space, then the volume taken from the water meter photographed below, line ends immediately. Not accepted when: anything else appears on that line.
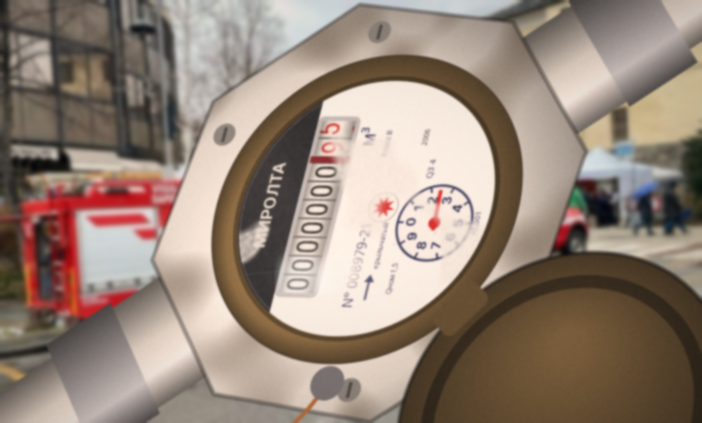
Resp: 0.952 m³
